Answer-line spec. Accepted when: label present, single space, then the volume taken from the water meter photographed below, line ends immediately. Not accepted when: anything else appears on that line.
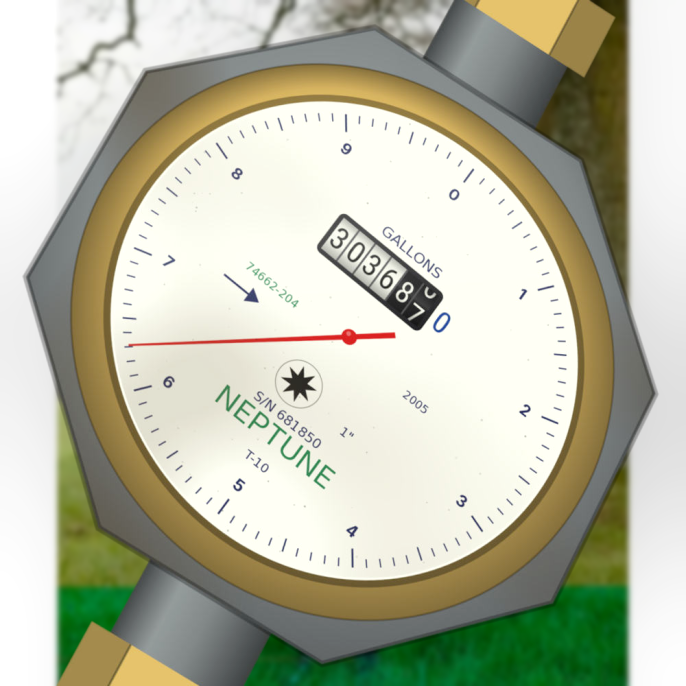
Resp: 3036866.3 gal
